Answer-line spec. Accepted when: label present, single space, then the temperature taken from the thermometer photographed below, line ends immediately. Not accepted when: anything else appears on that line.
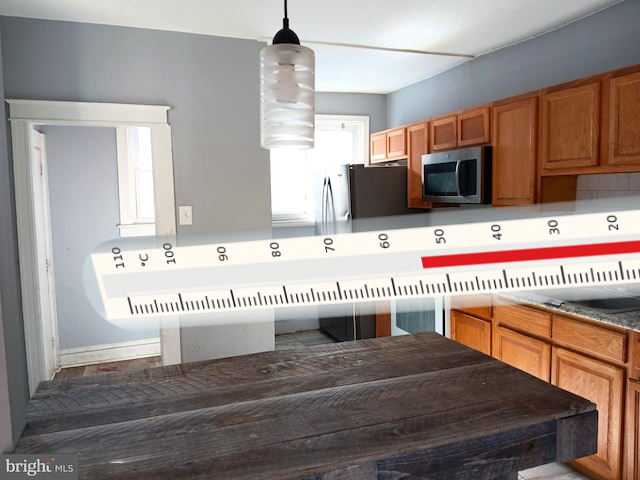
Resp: 54 °C
